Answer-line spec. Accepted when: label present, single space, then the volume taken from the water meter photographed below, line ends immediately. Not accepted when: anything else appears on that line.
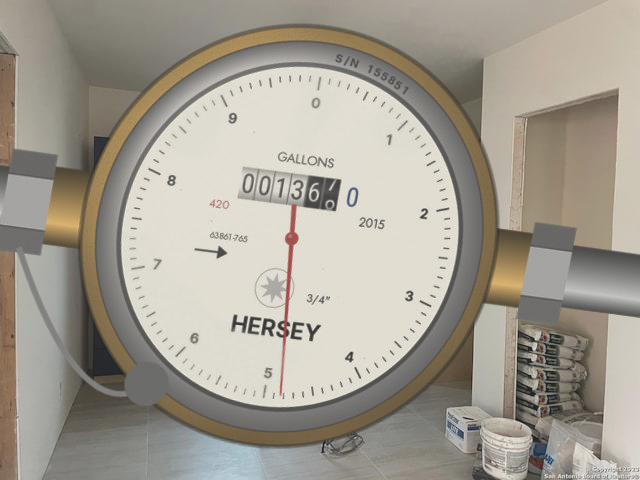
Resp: 13674.8 gal
